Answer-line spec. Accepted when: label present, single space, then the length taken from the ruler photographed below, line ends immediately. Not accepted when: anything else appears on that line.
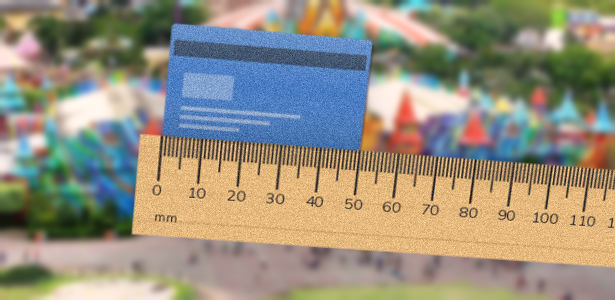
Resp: 50 mm
